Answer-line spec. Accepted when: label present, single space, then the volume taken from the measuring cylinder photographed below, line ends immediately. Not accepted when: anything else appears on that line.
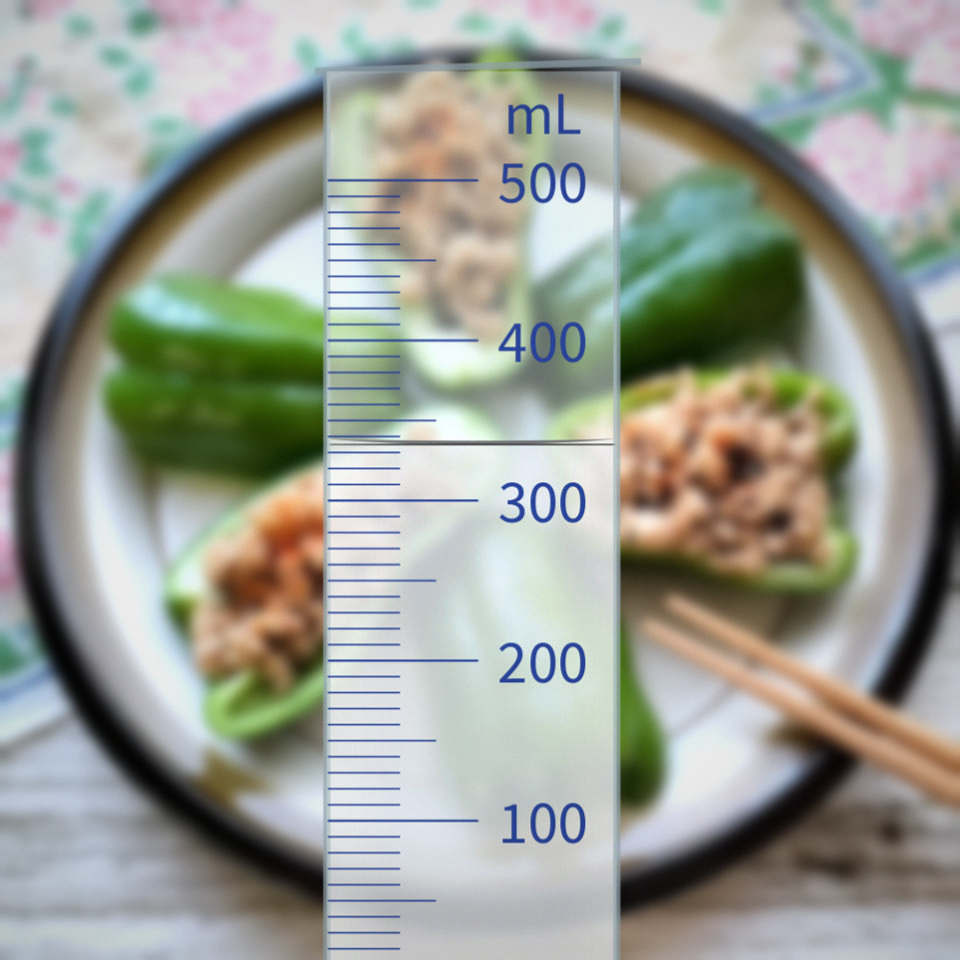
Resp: 335 mL
